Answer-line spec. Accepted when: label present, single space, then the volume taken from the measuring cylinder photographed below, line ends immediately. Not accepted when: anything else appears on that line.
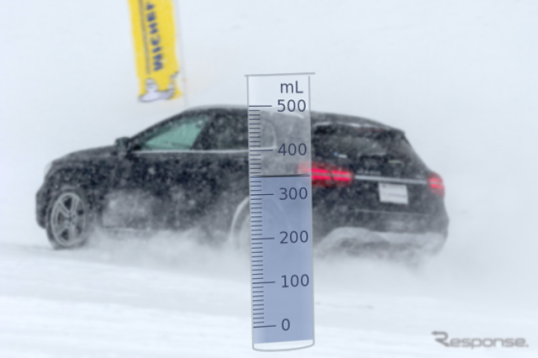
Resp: 340 mL
